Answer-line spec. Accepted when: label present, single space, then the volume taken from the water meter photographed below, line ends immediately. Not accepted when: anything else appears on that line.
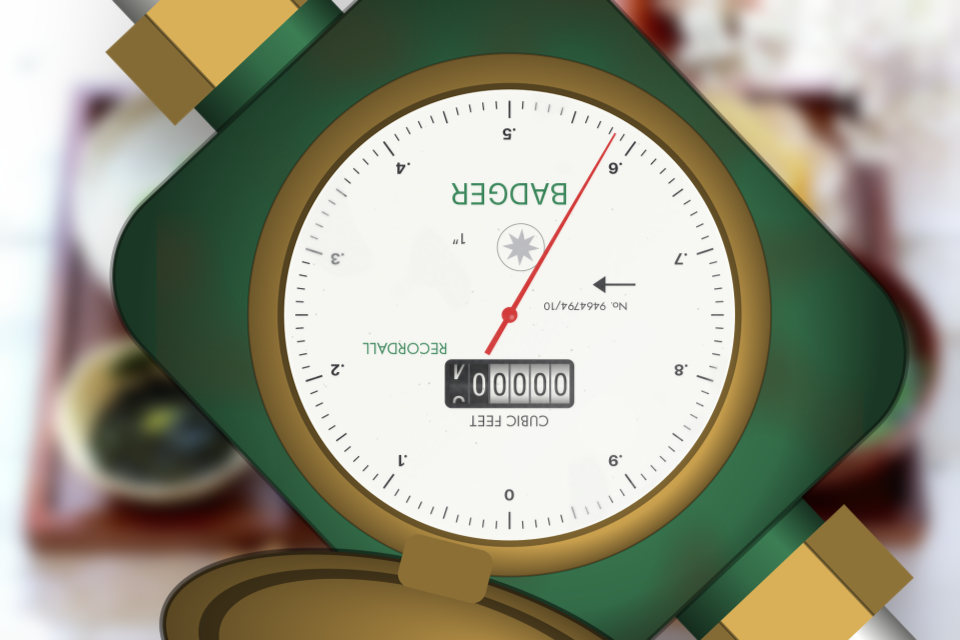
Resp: 3.58 ft³
